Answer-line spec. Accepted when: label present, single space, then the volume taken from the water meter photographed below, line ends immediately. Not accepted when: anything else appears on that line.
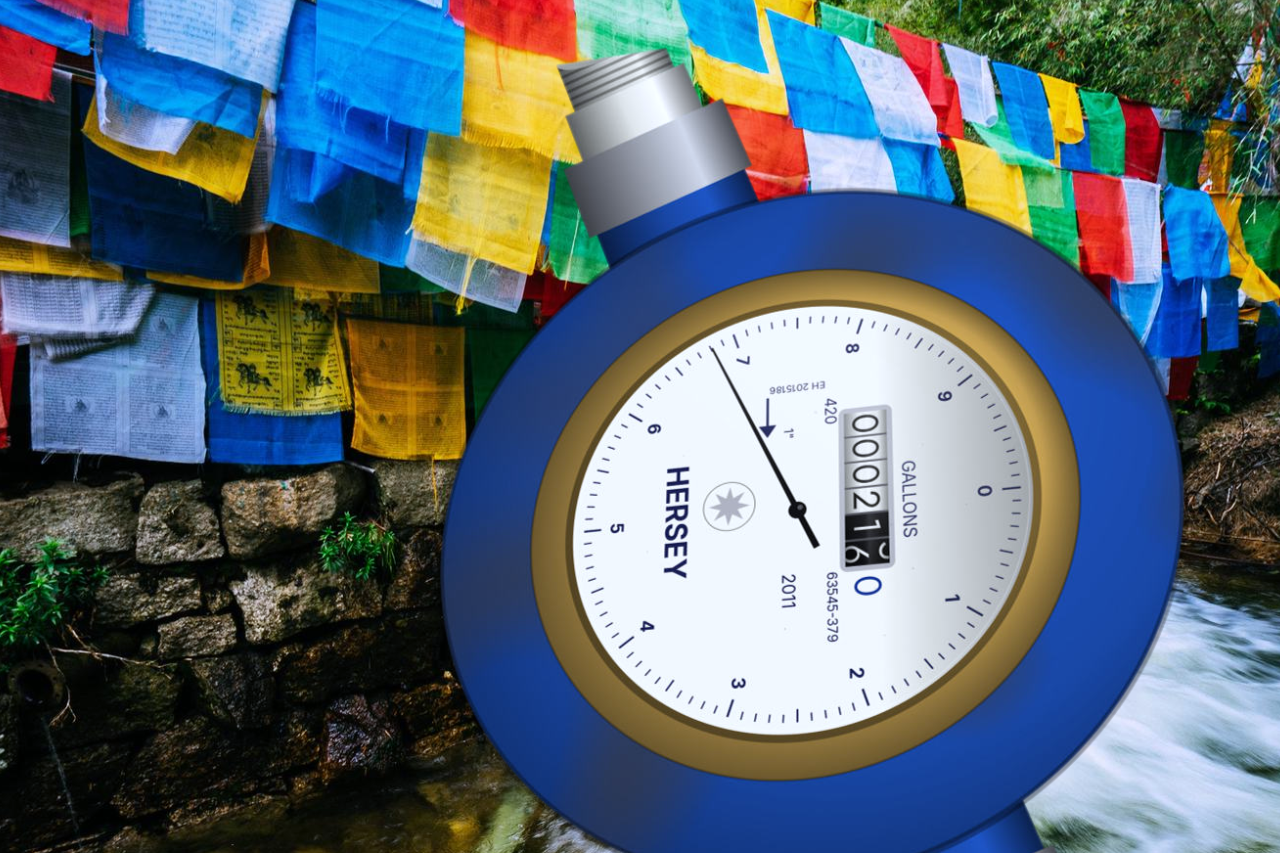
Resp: 2156.8 gal
